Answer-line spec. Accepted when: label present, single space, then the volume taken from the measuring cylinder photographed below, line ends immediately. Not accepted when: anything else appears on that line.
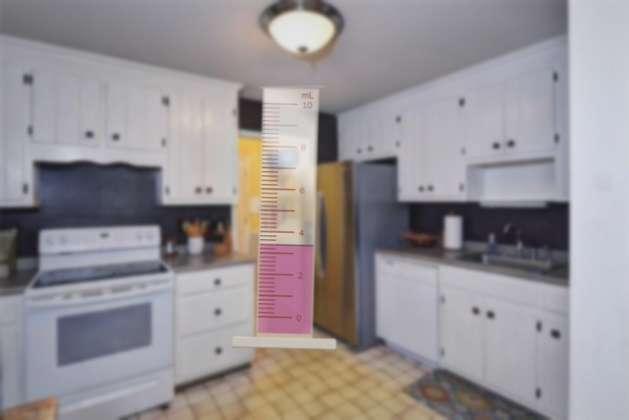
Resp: 3.4 mL
